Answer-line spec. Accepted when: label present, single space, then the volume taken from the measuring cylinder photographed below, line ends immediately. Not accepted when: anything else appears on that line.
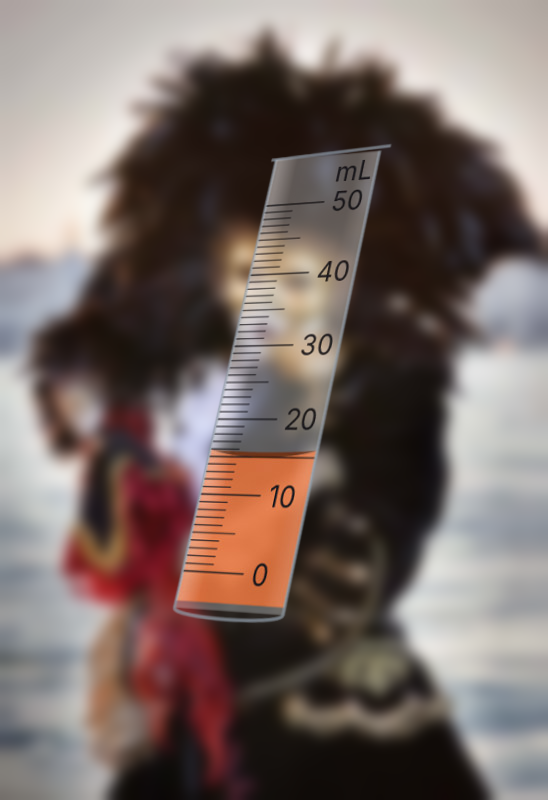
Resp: 15 mL
